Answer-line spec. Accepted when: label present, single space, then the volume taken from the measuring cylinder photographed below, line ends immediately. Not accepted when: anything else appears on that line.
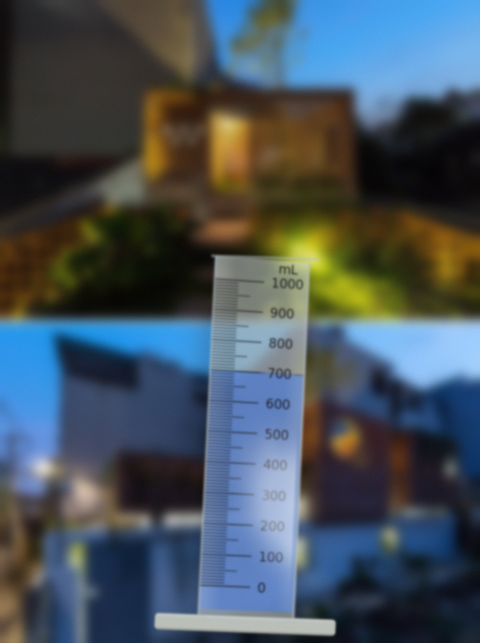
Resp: 700 mL
